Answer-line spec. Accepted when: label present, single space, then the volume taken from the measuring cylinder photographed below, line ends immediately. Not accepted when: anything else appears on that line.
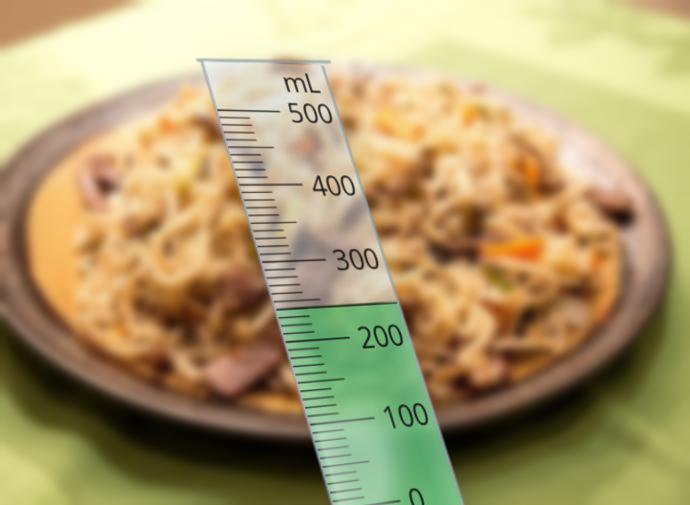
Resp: 240 mL
